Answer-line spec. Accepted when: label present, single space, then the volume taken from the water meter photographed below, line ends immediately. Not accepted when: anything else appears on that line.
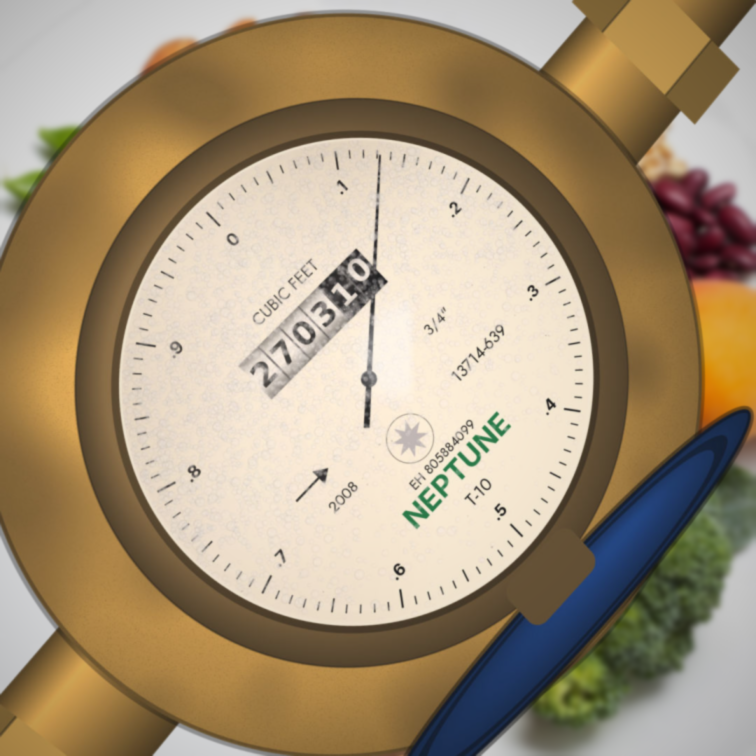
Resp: 270310.13 ft³
